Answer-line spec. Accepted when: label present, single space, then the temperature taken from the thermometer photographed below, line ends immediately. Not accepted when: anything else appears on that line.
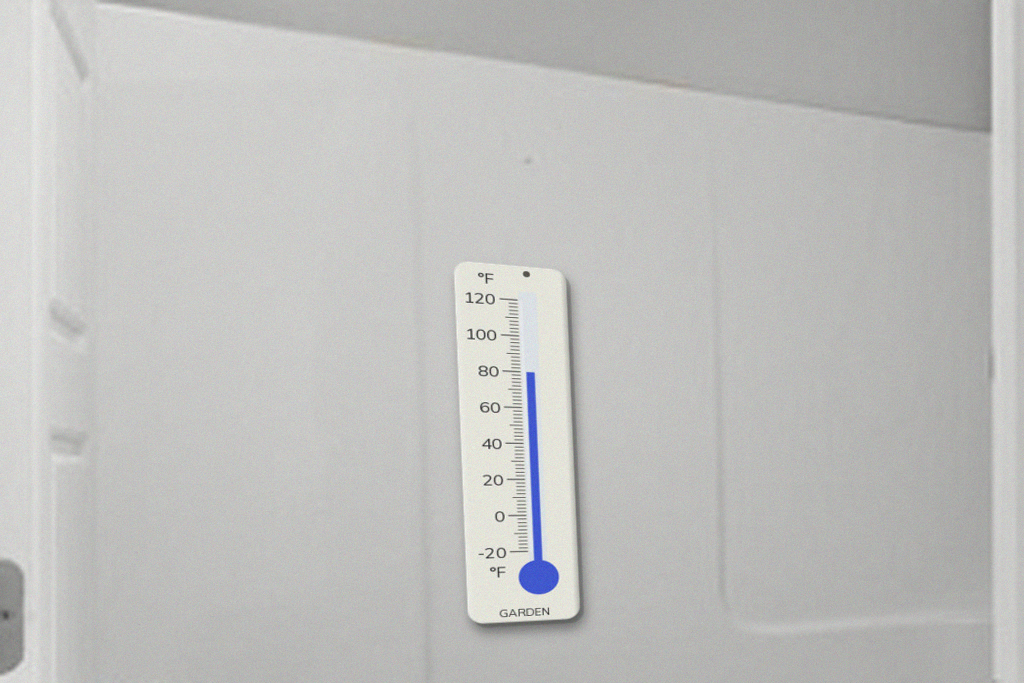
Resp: 80 °F
